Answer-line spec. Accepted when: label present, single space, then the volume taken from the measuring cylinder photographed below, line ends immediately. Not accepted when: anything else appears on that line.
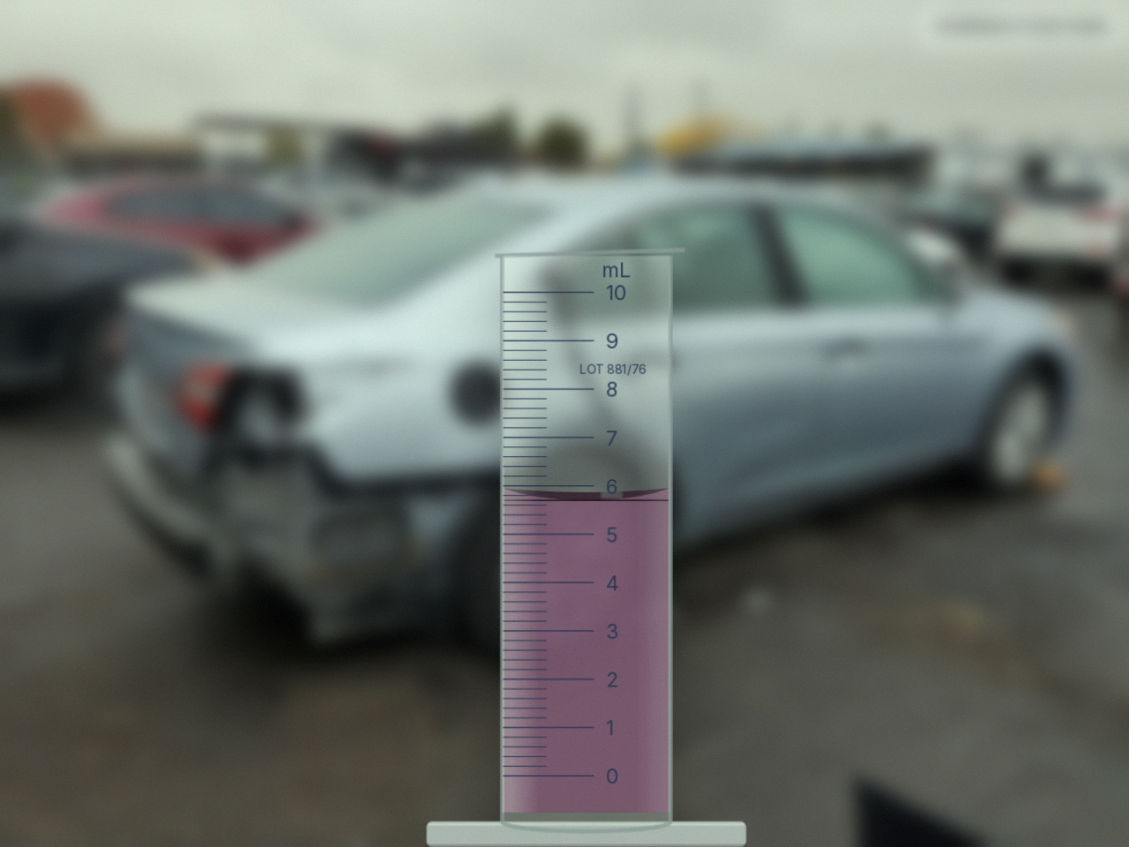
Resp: 5.7 mL
